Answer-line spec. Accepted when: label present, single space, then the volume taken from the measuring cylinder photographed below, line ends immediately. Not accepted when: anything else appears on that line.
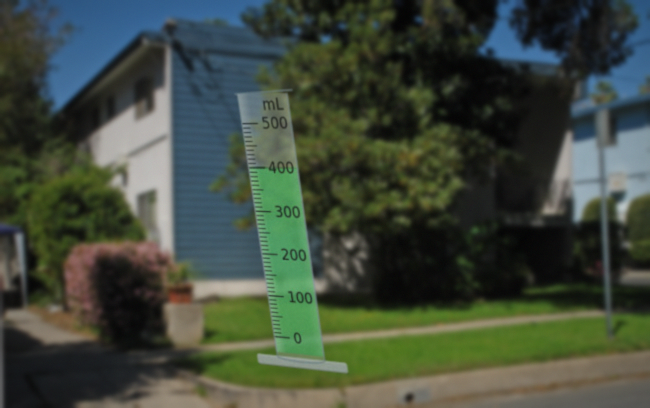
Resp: 400 mL
